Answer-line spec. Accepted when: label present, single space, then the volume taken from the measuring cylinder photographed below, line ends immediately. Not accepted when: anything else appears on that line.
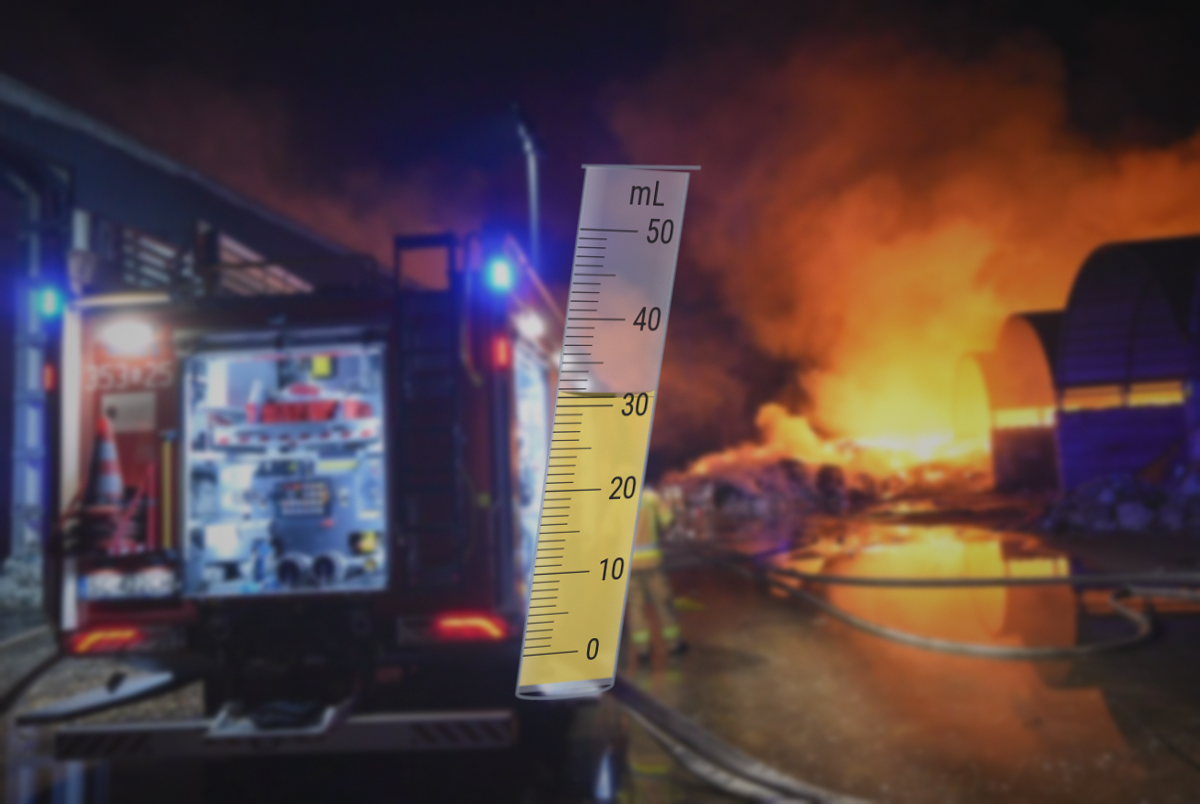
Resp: 31 mL
